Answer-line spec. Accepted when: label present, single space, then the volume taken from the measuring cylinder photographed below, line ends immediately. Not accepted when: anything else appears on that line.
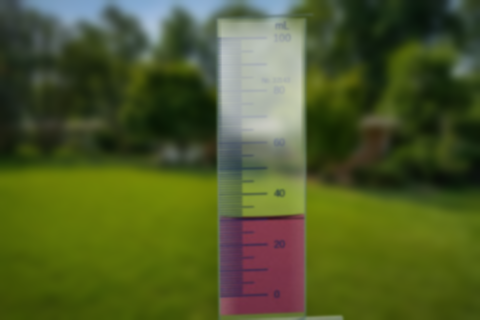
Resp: 30 mL
